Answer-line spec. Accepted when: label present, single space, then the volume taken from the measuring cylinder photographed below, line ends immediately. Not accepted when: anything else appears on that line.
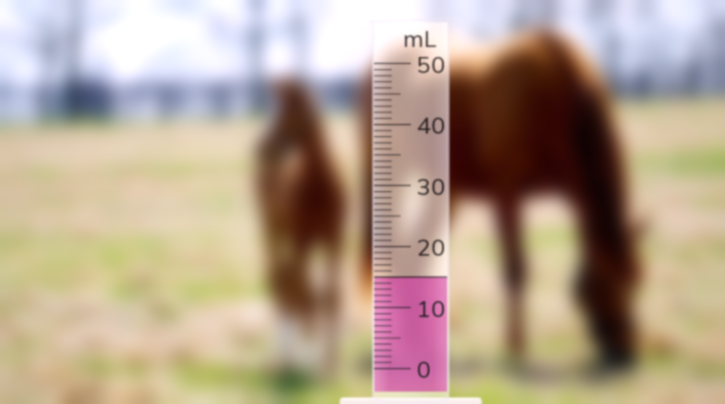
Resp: 15 mL
